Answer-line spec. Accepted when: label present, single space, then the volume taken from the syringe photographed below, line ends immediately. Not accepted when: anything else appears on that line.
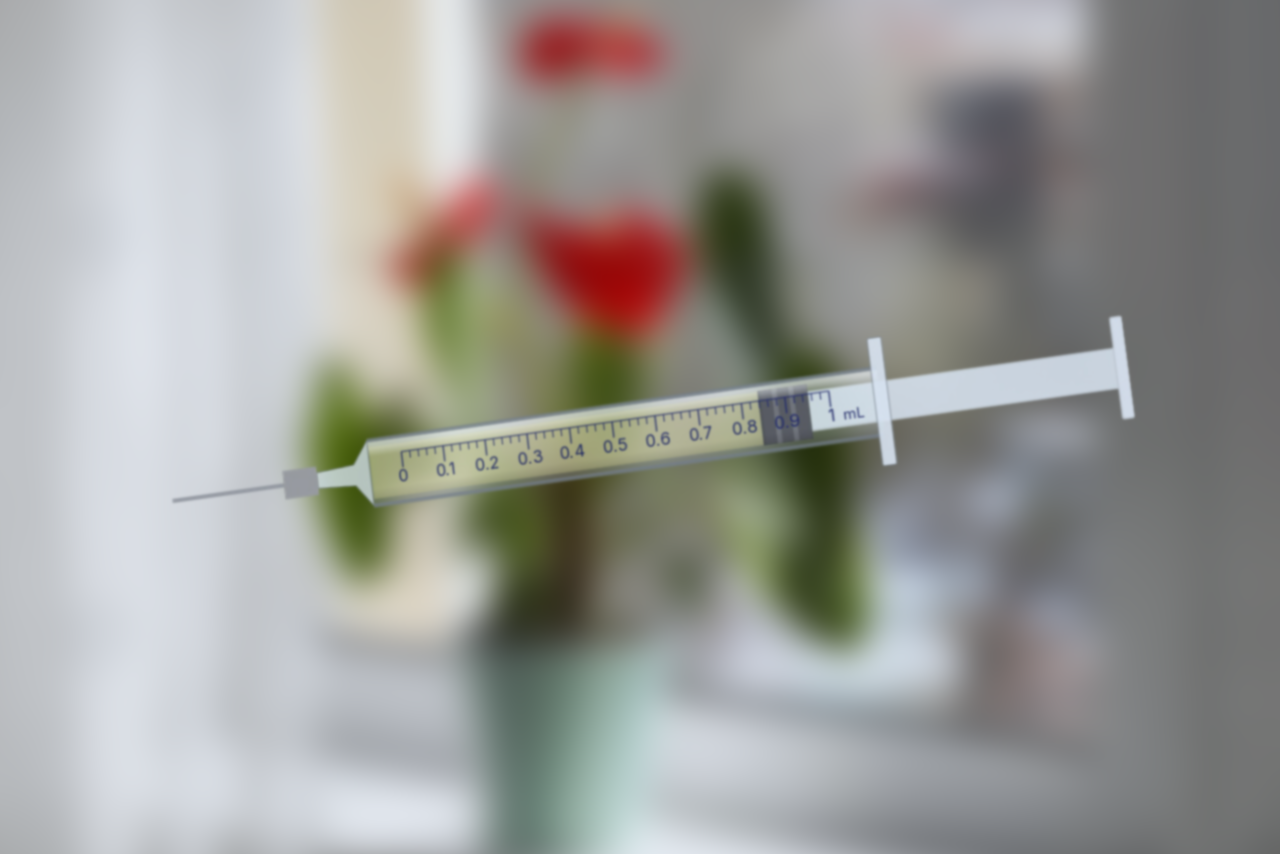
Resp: 0.84 mL
